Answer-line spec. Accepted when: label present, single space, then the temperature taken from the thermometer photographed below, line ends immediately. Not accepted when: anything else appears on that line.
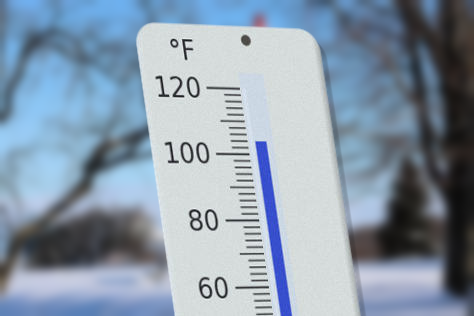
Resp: 104 °F
